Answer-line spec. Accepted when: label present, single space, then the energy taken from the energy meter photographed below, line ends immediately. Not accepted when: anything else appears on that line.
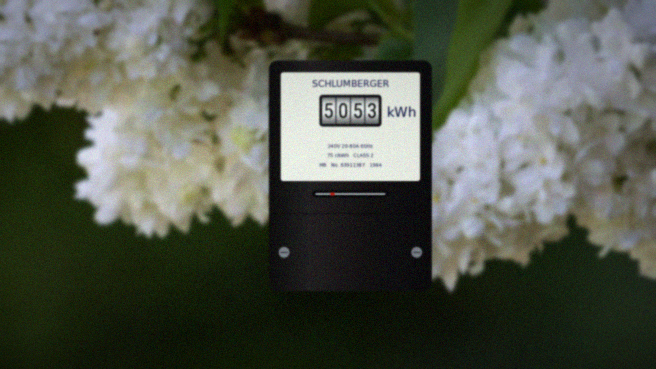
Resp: 5053 kWh
